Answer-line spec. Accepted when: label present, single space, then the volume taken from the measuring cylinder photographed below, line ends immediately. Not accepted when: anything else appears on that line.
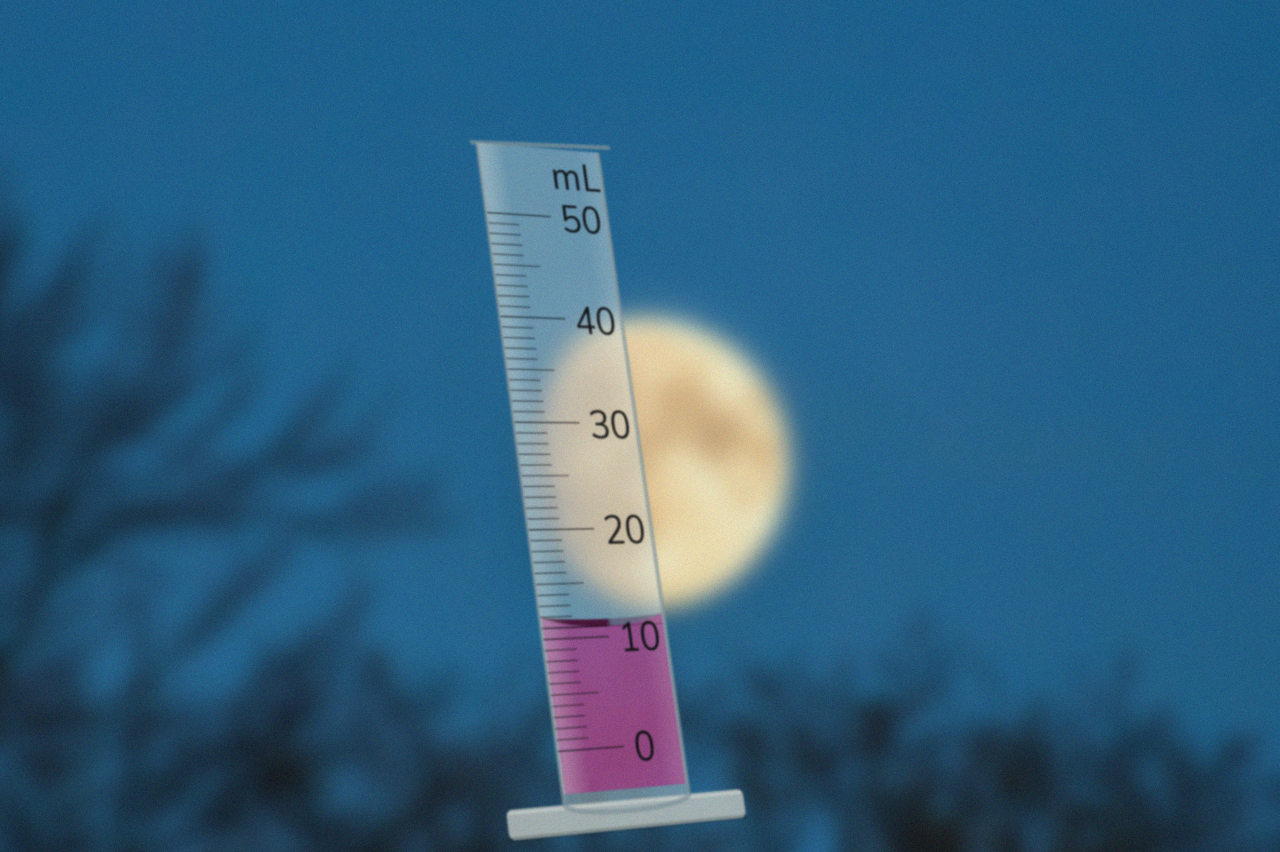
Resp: 11 mL
